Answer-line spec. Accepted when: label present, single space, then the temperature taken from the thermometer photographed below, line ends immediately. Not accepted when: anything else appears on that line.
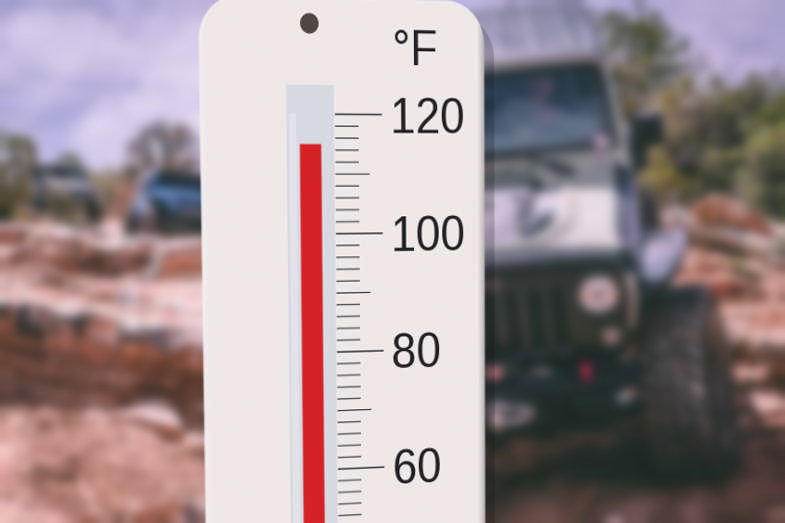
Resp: 115 °F
